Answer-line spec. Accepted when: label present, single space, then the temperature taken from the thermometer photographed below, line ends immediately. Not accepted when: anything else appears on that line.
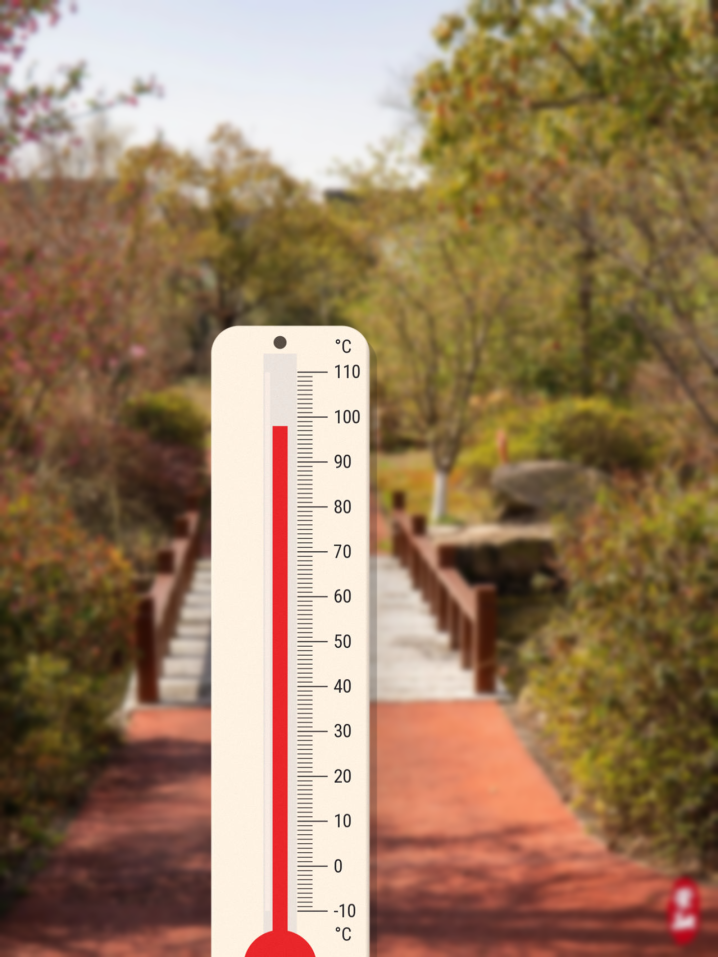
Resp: 98 °C
